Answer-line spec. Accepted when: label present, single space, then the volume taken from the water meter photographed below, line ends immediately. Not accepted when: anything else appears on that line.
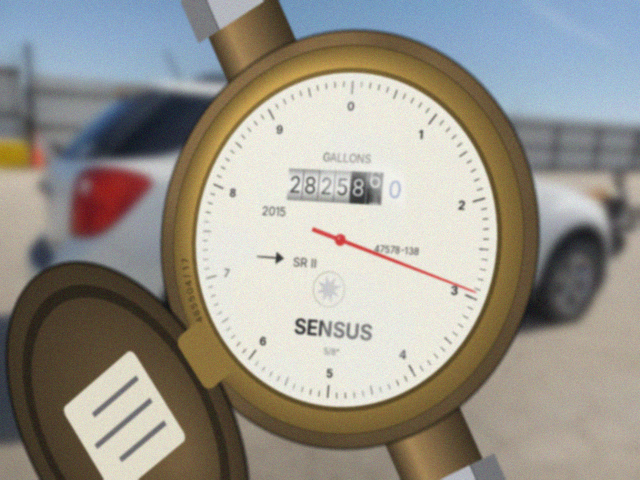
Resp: 2825862.9 gal
